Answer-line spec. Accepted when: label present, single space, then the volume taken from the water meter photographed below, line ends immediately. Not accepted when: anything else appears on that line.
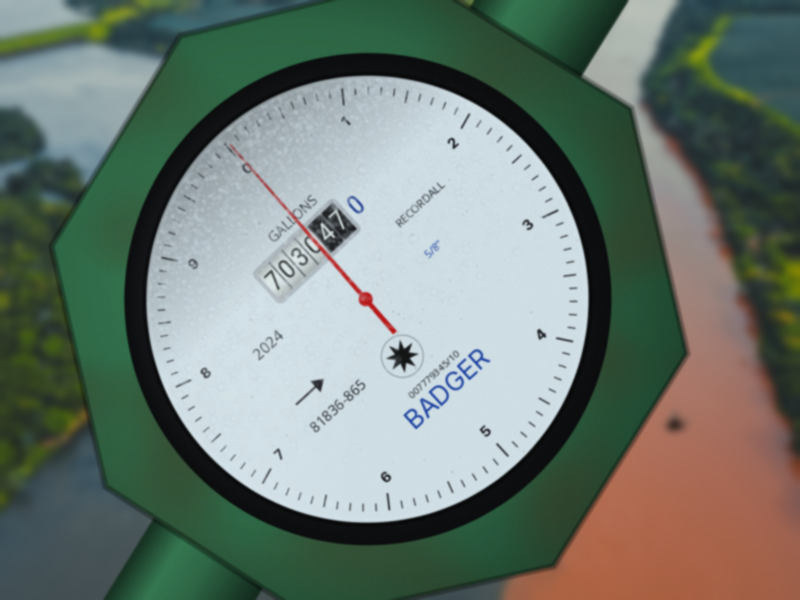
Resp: 7030470.0 gal
